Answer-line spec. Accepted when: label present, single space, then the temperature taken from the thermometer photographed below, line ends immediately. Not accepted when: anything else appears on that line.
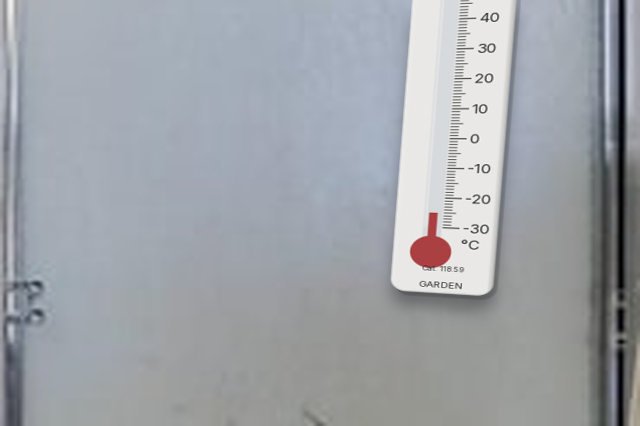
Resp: -25 °C
